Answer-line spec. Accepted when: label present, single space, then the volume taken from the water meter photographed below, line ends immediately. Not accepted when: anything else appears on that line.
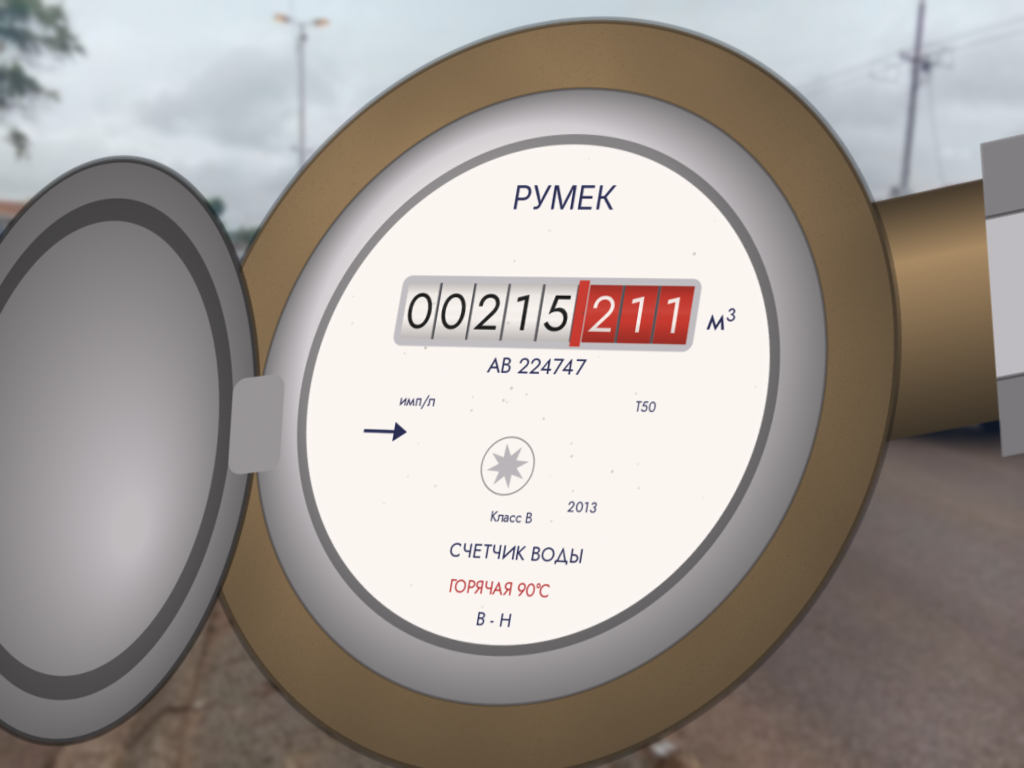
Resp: 215.211 m³
